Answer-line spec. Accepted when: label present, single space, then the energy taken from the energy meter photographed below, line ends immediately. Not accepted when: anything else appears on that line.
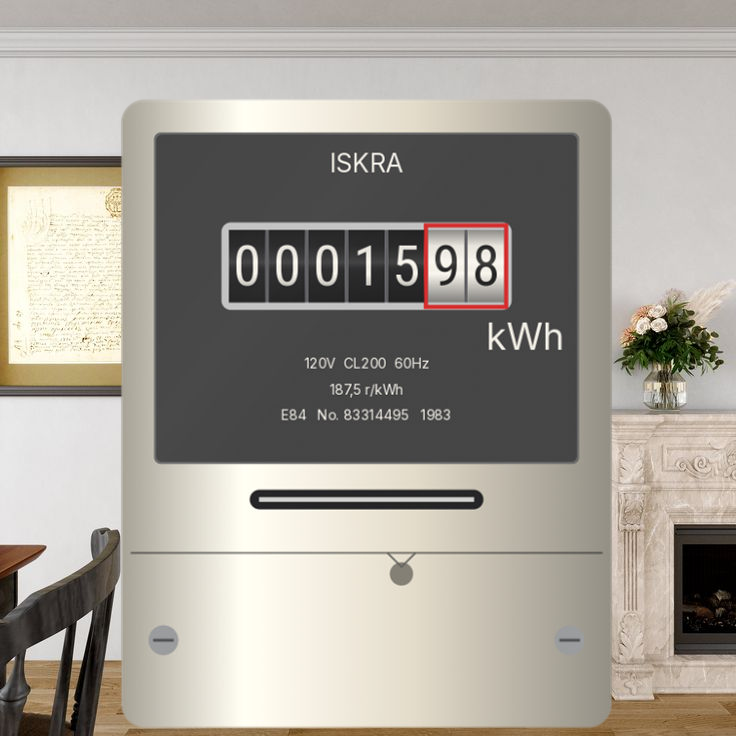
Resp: 15.98 kWh
